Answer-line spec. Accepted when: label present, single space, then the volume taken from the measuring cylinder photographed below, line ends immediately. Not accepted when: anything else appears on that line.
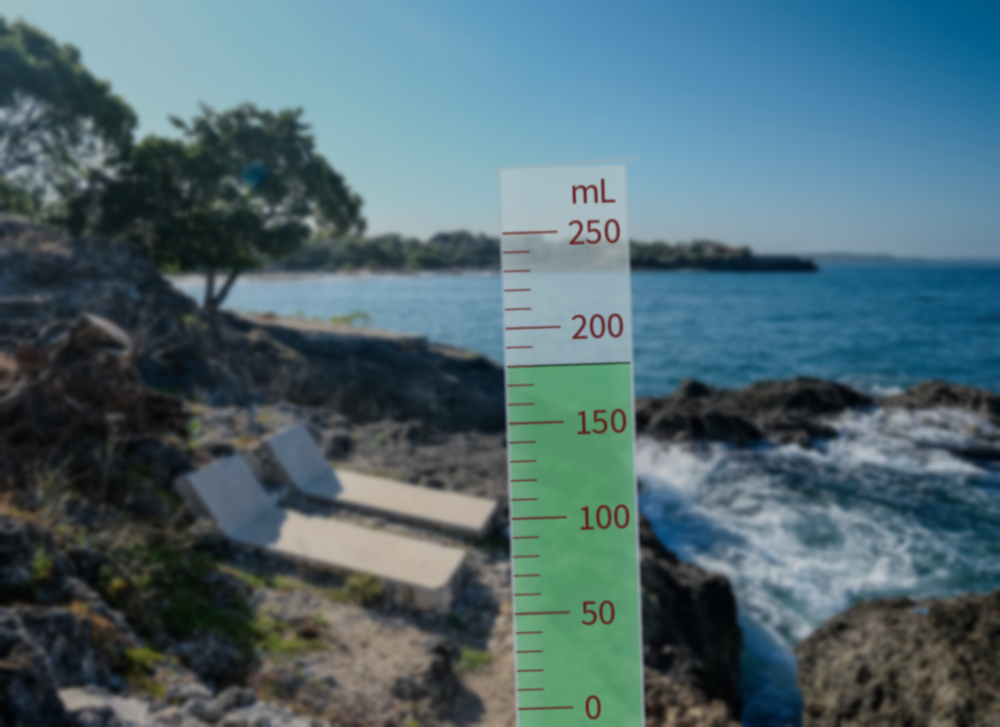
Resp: 180 mL
